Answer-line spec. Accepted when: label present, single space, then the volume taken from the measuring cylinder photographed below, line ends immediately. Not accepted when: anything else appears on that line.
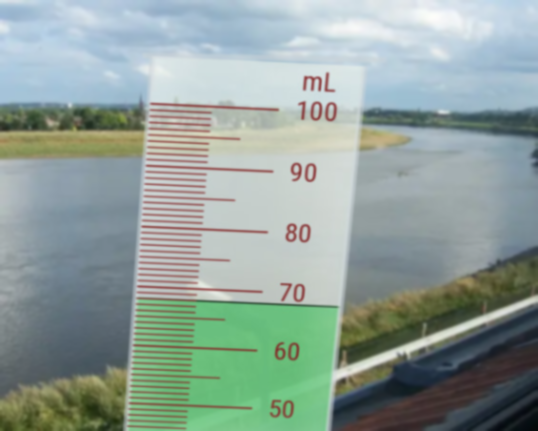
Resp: 68 mL
